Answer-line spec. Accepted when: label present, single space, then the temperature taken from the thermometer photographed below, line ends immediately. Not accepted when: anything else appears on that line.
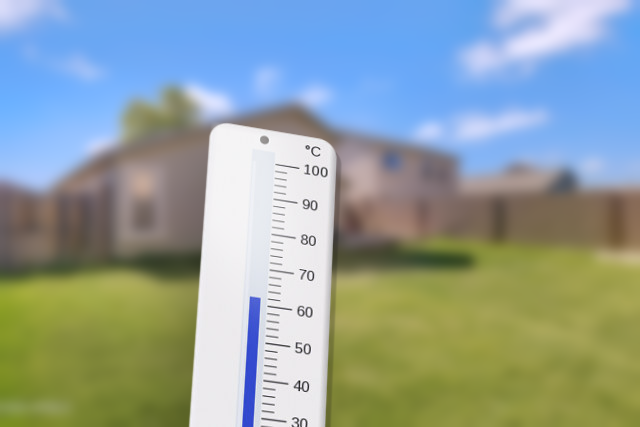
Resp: 62 °C
